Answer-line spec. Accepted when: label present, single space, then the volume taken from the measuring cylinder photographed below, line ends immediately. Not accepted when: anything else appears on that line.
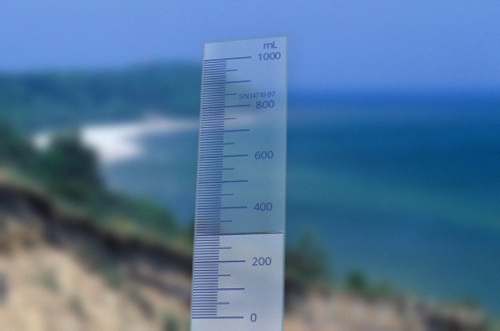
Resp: 300 mL
